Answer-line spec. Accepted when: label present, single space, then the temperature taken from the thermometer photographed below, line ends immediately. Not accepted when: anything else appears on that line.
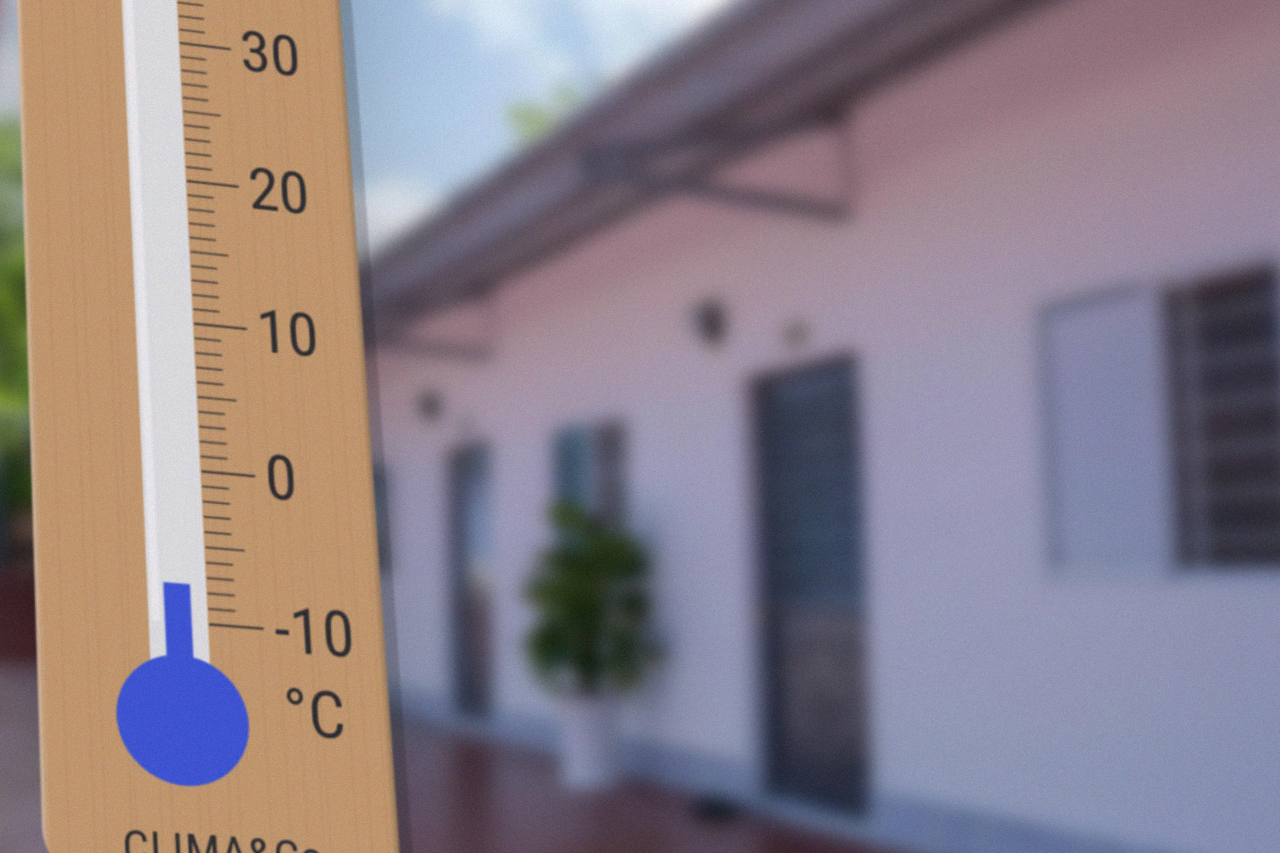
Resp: -7.5 °C
